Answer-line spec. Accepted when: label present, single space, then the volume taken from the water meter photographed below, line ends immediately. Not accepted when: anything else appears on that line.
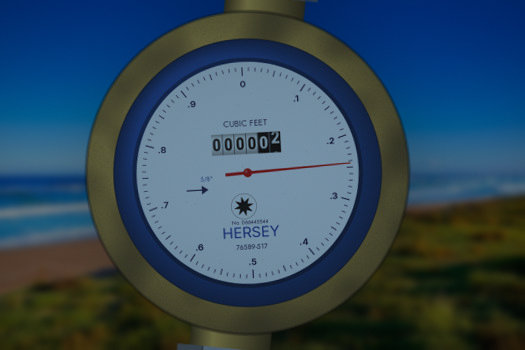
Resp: 2.24 ft³
